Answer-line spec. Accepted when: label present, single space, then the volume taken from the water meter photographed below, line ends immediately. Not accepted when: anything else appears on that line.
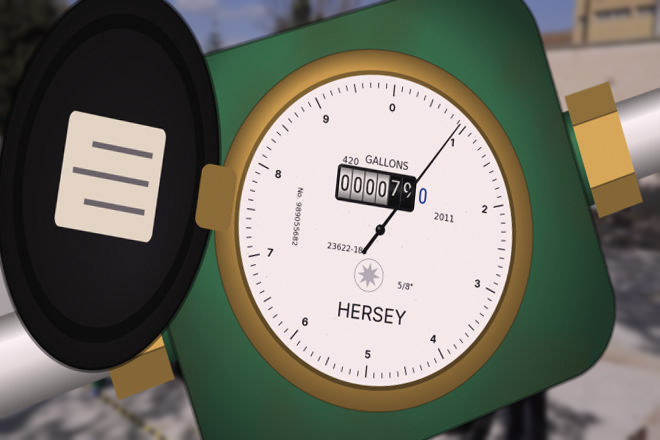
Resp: 790.9 gal
